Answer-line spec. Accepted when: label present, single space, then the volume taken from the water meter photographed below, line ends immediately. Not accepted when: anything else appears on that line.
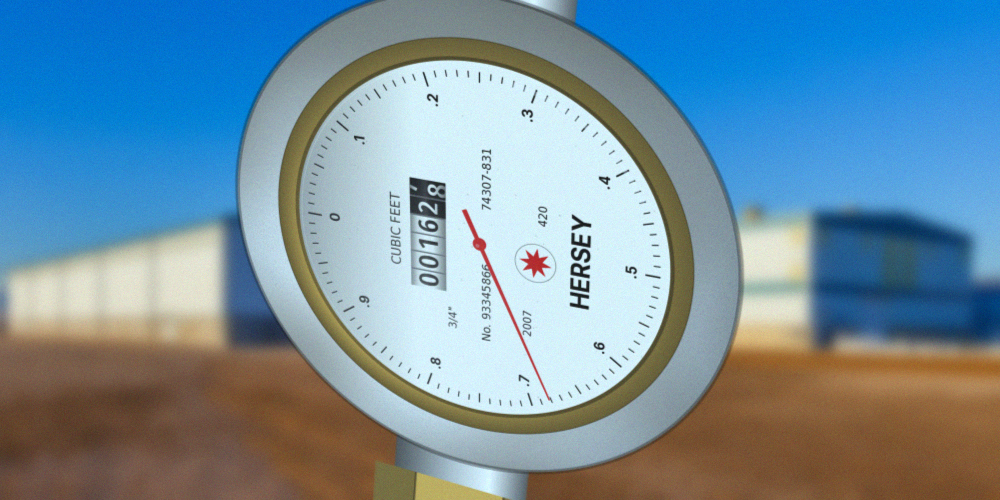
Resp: 1627.68 ft³
